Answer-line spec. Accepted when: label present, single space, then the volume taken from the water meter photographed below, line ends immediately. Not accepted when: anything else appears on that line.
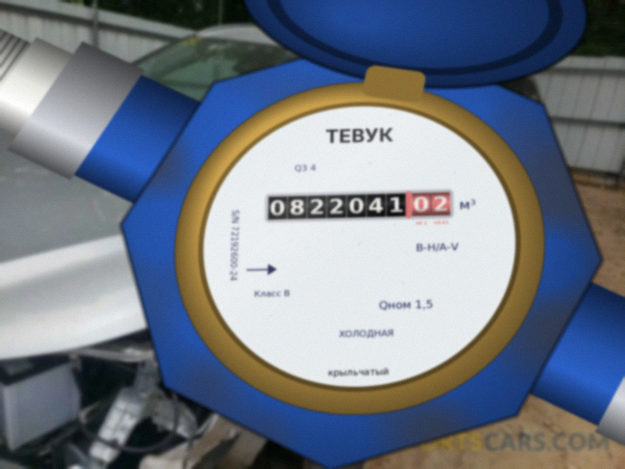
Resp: 822041.02 m³
